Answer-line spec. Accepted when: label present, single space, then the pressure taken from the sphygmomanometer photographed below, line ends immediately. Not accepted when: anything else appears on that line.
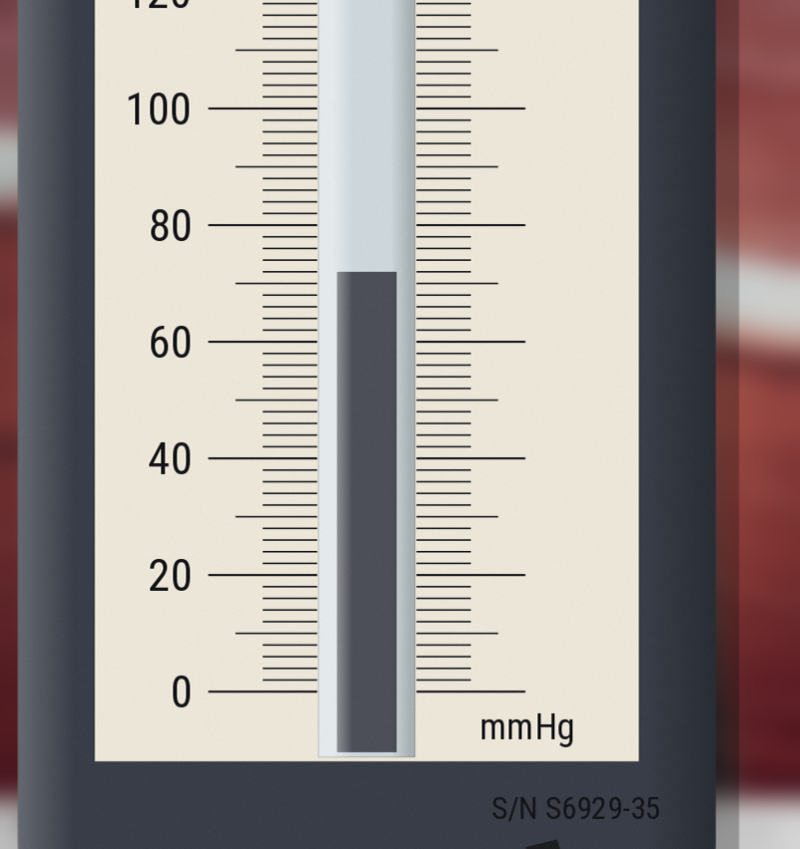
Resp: 72 mmHg
